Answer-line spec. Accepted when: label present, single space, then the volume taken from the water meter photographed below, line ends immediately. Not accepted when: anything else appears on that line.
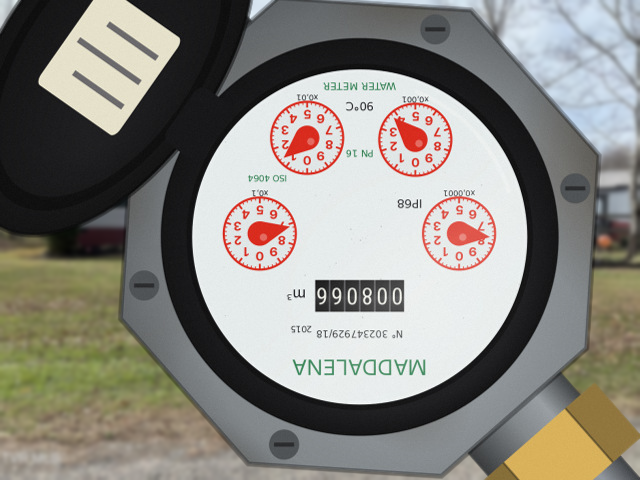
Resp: 8066.7137 m³
